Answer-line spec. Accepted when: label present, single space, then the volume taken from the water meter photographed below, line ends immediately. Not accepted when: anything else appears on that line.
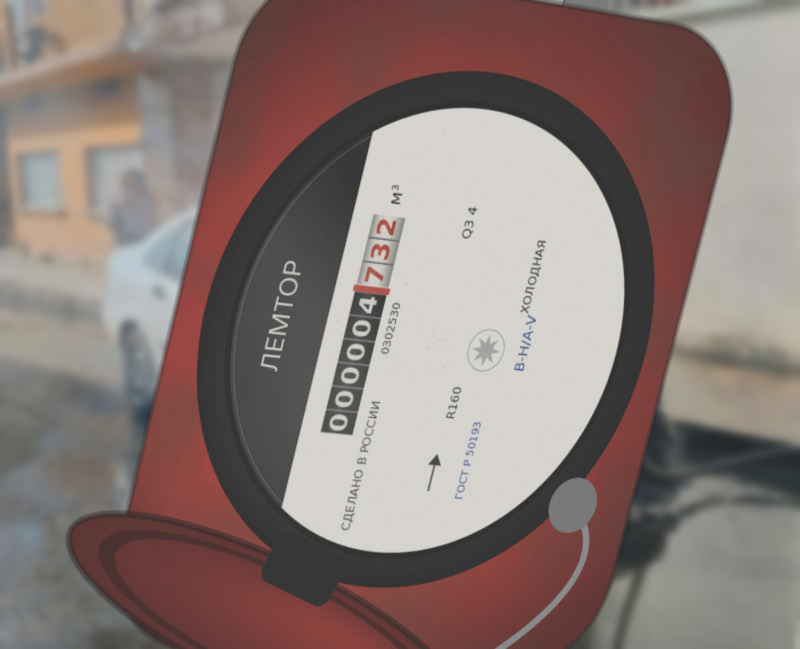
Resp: 4.732 m³
